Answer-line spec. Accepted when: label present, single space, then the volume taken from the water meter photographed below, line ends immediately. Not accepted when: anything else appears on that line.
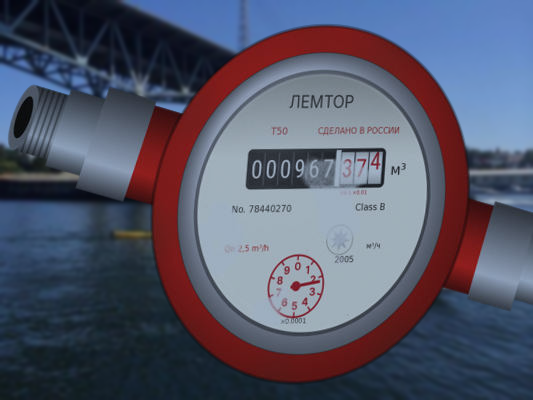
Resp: 967.3742 m³
